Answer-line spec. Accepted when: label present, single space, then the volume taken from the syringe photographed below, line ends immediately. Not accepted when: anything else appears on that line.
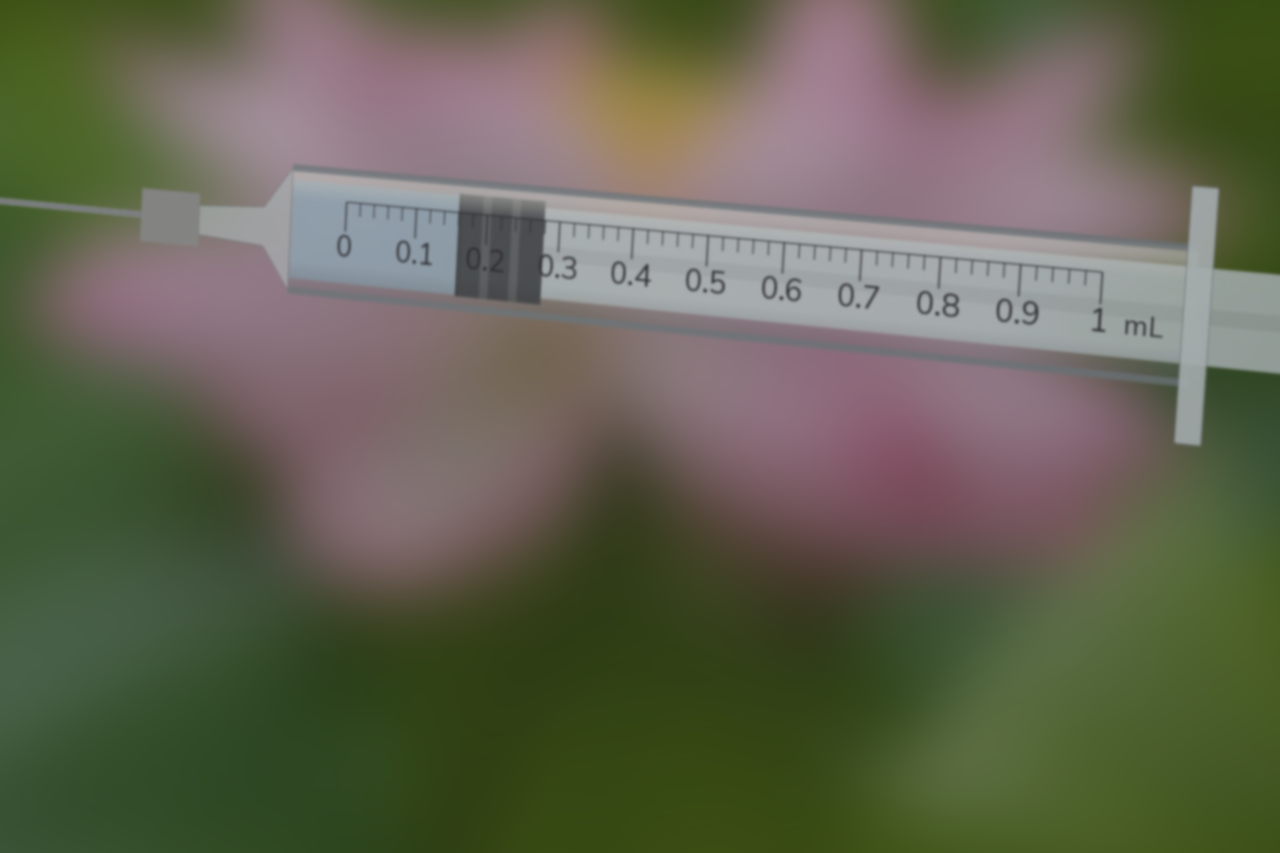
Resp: 0.16 mL
